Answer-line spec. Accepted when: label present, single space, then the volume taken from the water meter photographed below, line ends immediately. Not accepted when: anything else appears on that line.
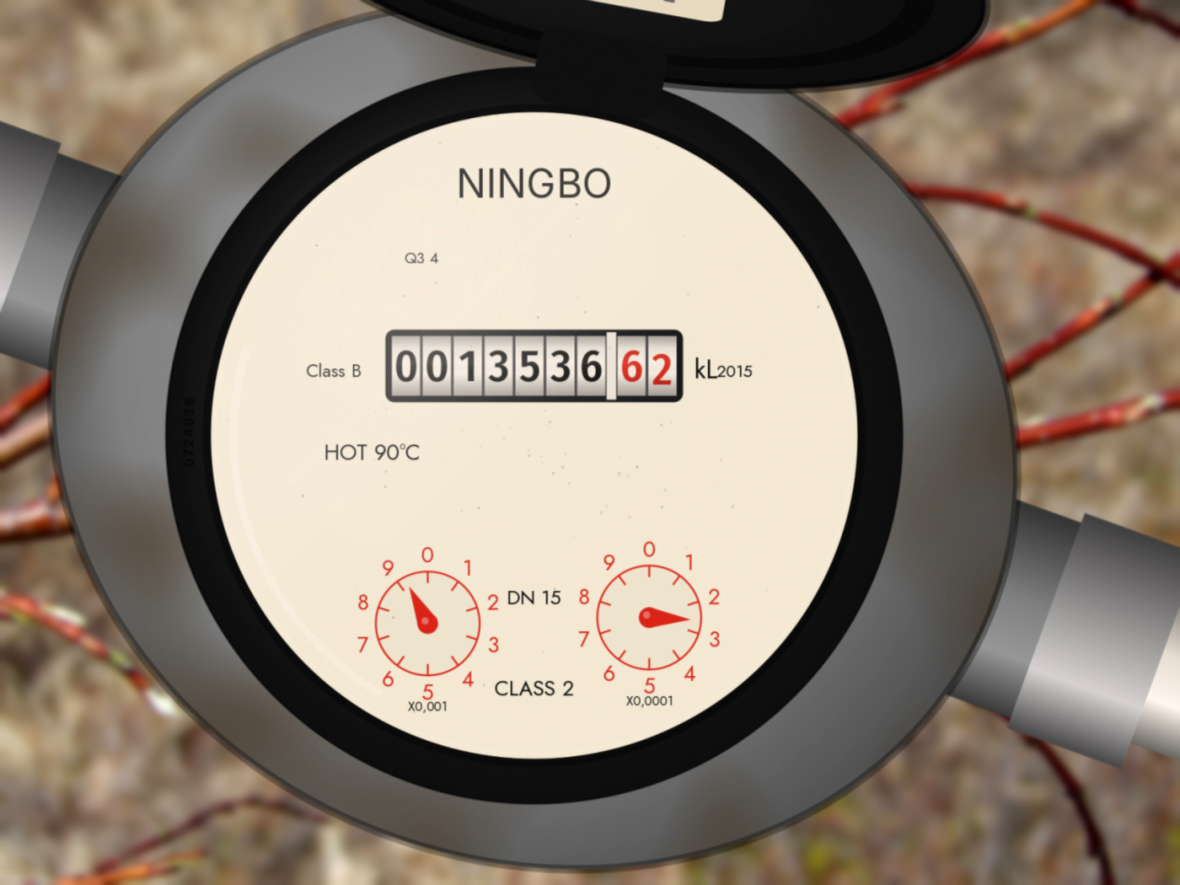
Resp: 13536.6192 kL
